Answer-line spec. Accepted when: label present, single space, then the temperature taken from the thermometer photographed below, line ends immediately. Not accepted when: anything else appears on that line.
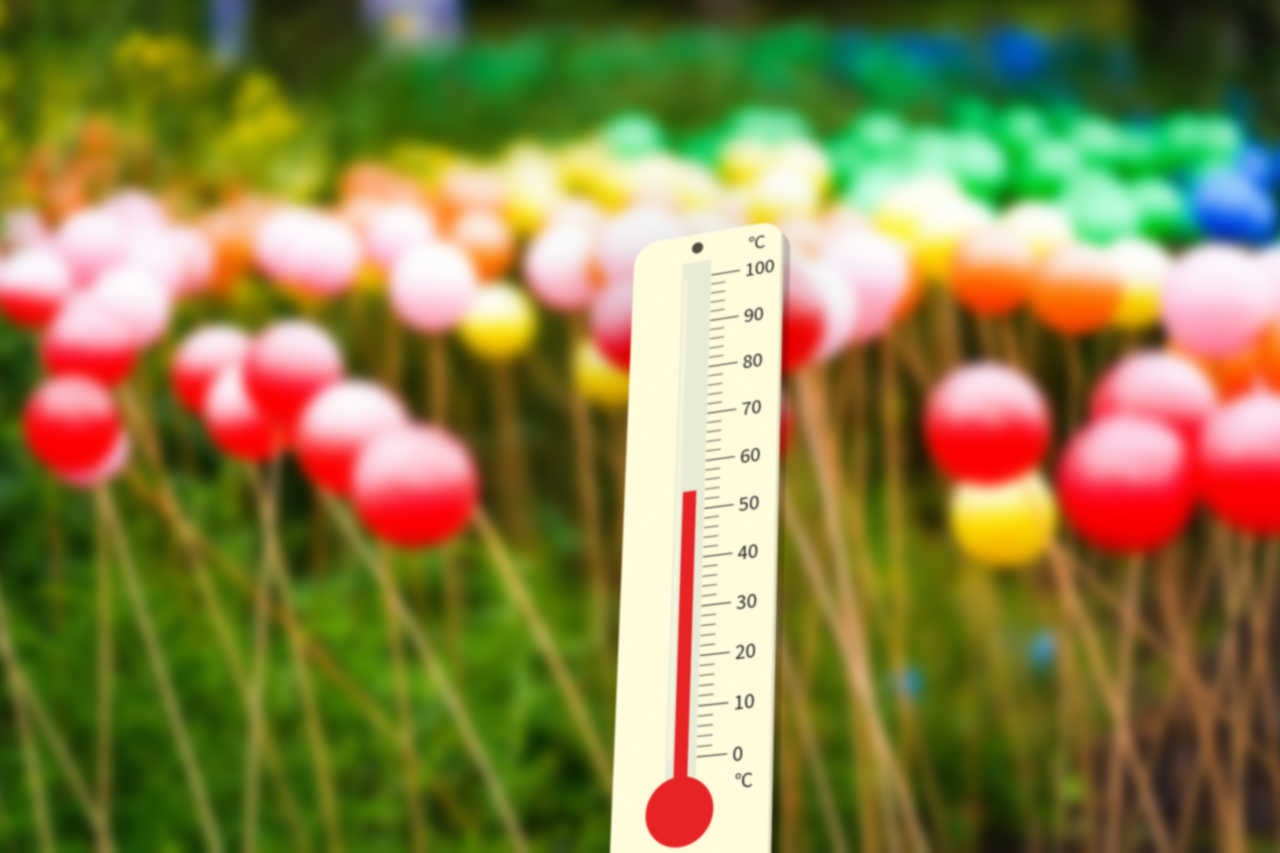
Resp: 54 °C
